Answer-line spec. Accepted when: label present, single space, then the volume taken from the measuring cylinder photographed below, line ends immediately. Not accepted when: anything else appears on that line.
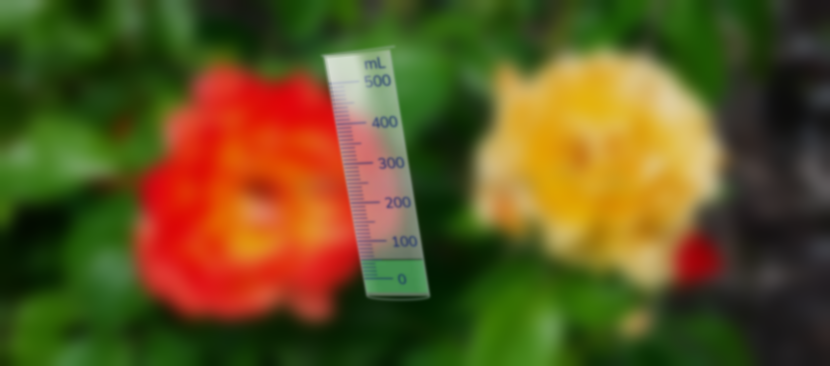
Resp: 50 mL
